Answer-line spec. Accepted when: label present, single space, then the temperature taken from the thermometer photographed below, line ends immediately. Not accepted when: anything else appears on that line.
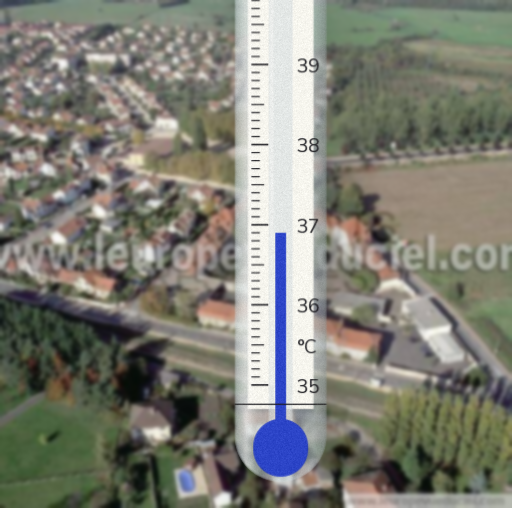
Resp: 36.9 °C
